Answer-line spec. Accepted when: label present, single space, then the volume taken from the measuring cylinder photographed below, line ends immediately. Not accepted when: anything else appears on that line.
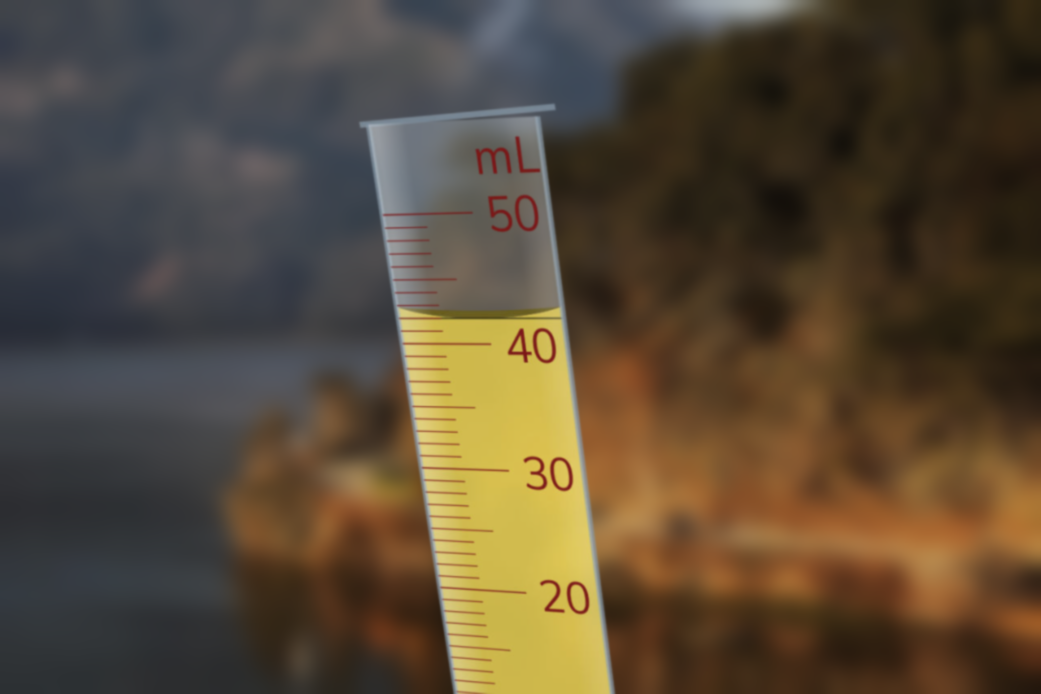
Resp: 42 mL
